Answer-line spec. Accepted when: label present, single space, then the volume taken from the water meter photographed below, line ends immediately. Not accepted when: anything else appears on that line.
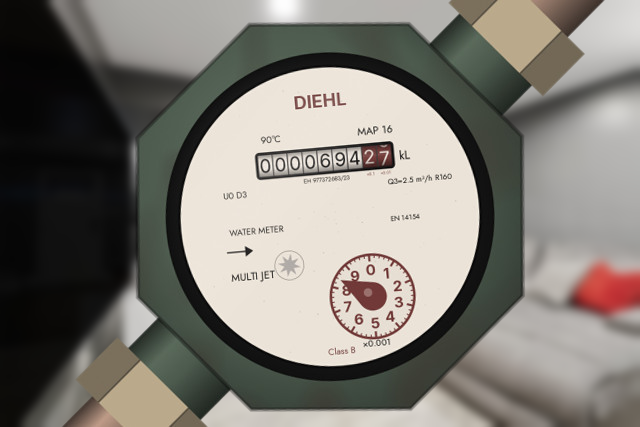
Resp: 694.268 kL
